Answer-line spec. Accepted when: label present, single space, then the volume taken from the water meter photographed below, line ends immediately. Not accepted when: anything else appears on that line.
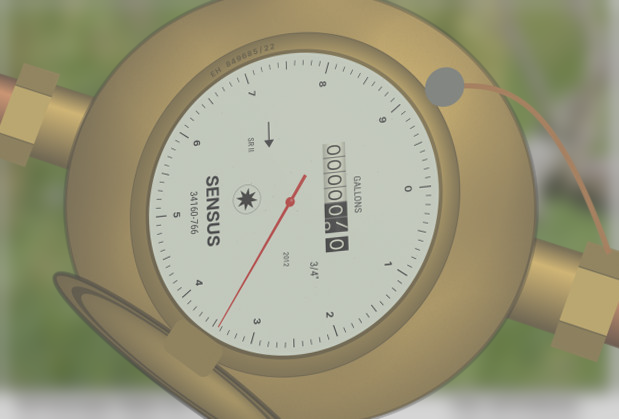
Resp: 73.4 gal
